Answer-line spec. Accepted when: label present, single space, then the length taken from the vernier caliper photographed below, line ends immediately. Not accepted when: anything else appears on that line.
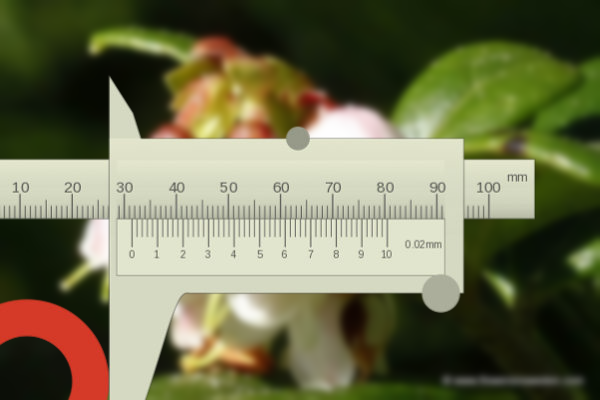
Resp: 31.5 mm
